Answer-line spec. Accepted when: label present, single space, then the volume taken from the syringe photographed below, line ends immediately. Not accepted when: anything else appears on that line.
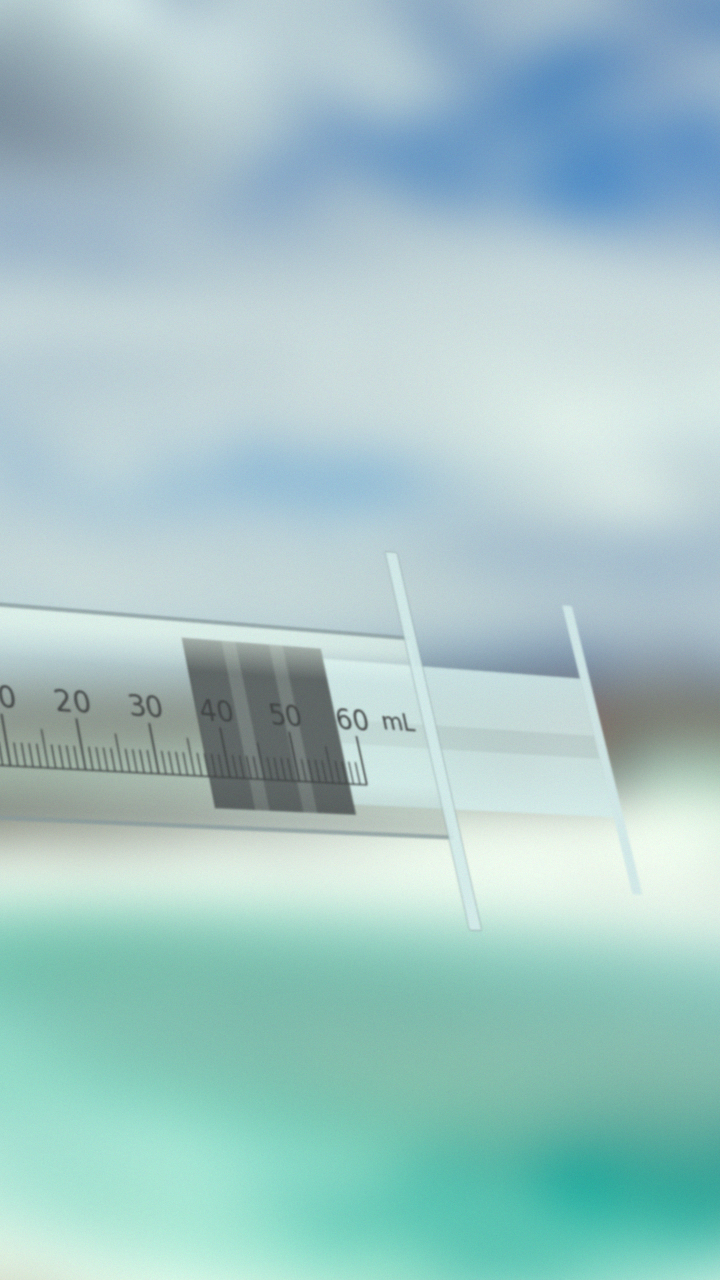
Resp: 37 mL
